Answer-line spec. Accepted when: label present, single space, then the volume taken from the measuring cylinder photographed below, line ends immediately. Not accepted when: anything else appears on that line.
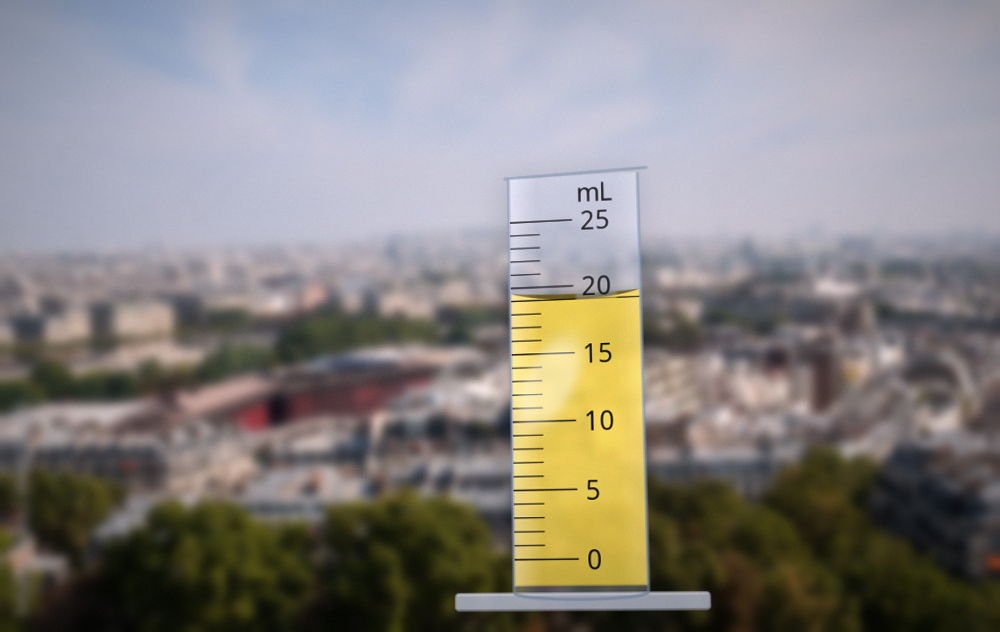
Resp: 19 mL
